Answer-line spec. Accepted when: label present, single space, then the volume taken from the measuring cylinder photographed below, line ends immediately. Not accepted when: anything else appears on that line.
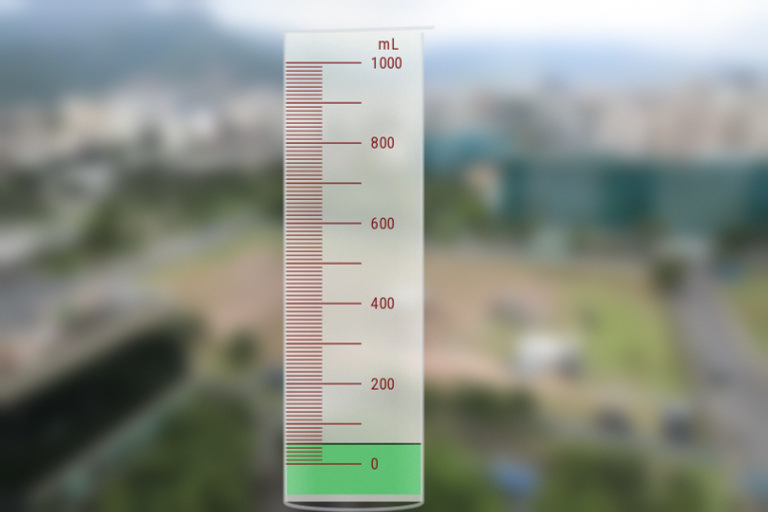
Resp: 50 mL
